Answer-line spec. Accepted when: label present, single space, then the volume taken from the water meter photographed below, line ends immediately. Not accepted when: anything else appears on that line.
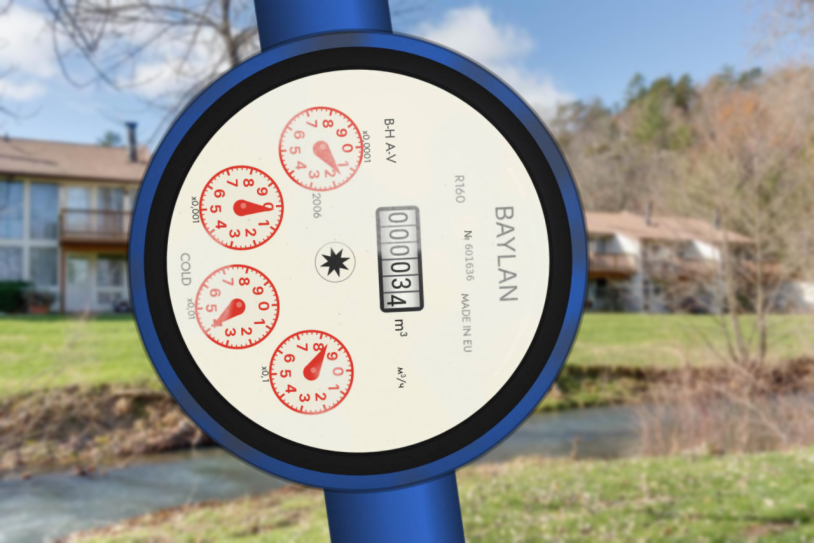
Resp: 33.8401 m³
